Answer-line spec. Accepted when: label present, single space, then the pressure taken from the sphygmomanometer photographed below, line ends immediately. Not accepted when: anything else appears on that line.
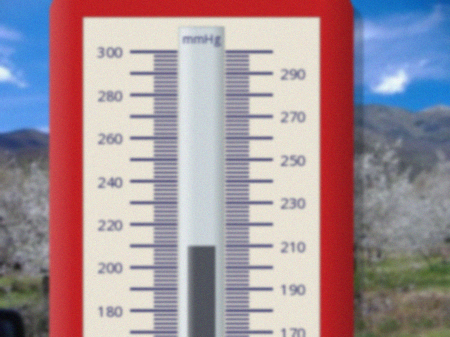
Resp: 210 mmHg
